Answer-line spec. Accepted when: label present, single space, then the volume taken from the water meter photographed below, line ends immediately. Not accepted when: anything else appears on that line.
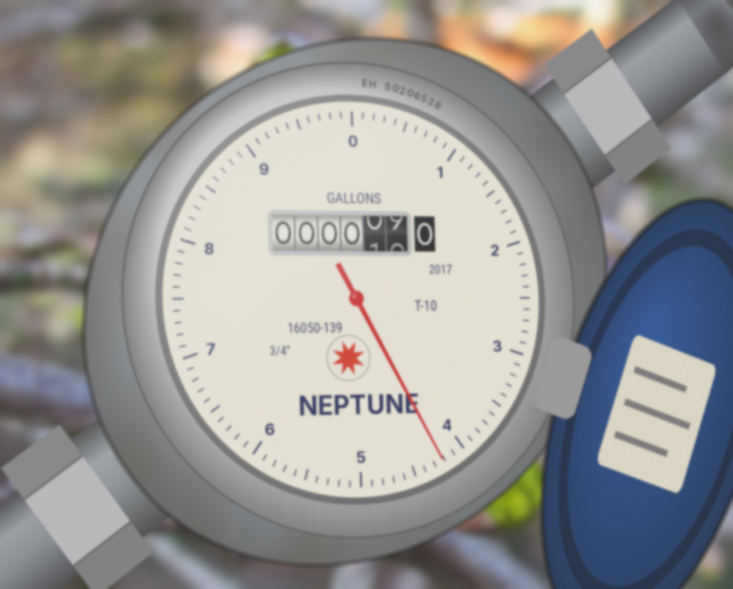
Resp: 94.2 gal
